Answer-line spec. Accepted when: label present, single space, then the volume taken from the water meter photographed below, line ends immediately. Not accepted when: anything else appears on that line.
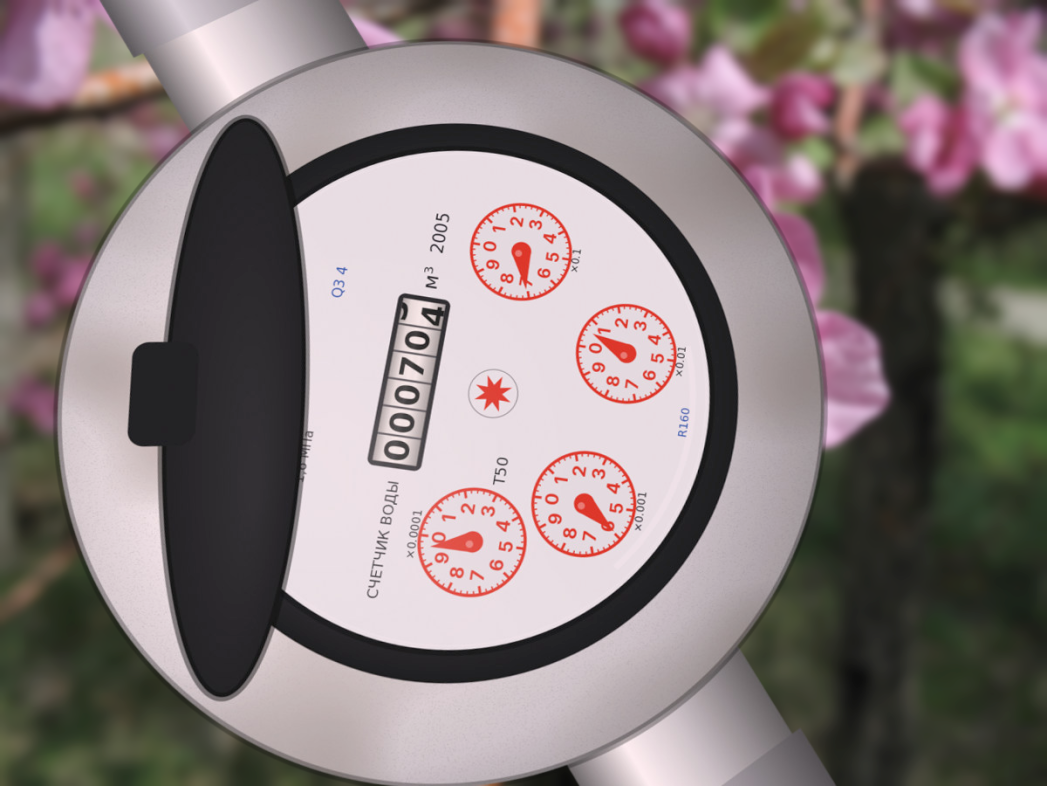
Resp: 703.7059 m³
